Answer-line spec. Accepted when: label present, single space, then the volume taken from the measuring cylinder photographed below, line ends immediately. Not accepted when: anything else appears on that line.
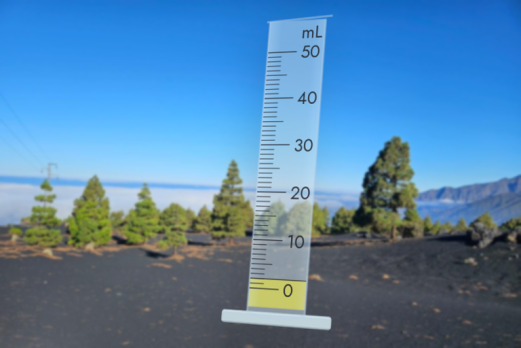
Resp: 2 mL
